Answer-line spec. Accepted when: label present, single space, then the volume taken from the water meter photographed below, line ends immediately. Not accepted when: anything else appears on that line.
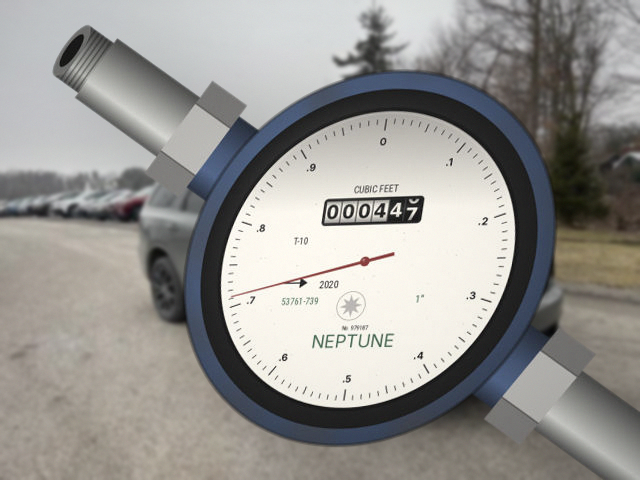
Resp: 446.71 ft³
